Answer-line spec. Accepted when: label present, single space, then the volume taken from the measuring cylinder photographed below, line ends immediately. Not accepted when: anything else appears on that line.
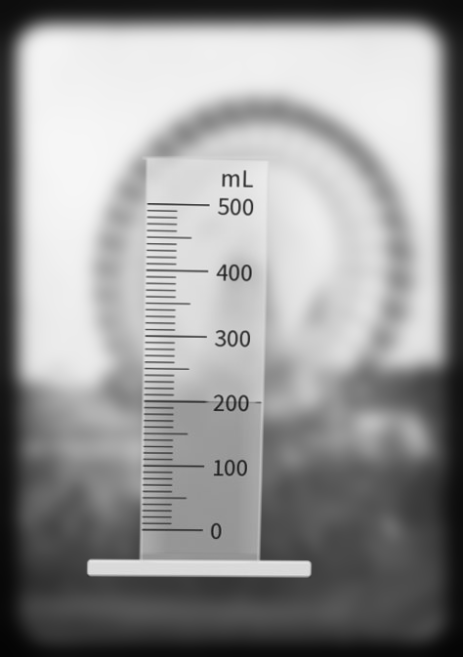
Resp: 200 mL
